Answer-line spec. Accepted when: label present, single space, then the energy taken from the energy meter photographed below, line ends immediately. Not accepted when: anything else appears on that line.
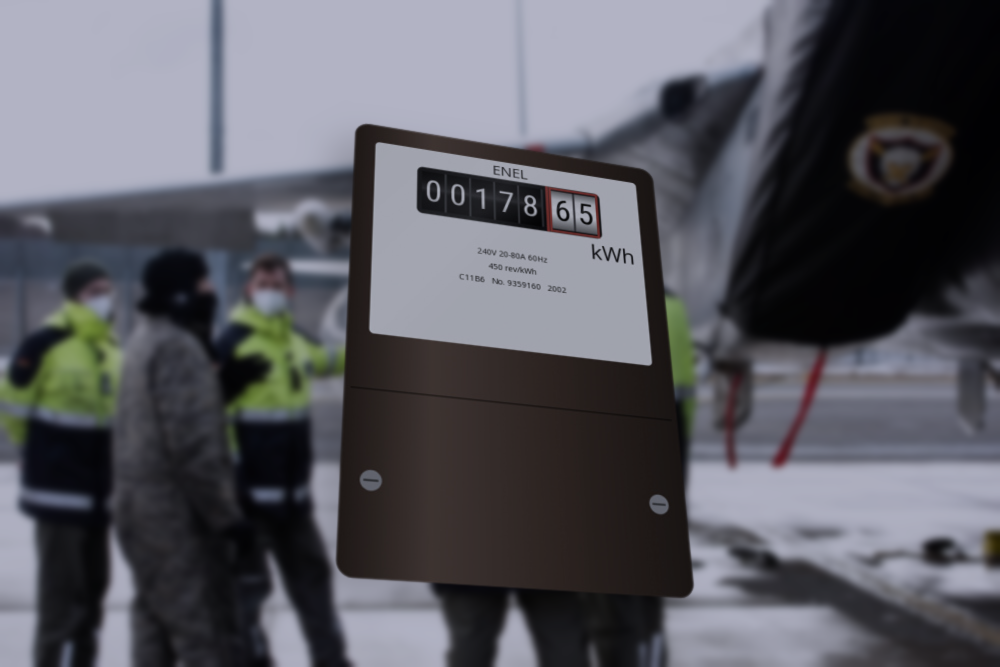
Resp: 178.65 kWh
